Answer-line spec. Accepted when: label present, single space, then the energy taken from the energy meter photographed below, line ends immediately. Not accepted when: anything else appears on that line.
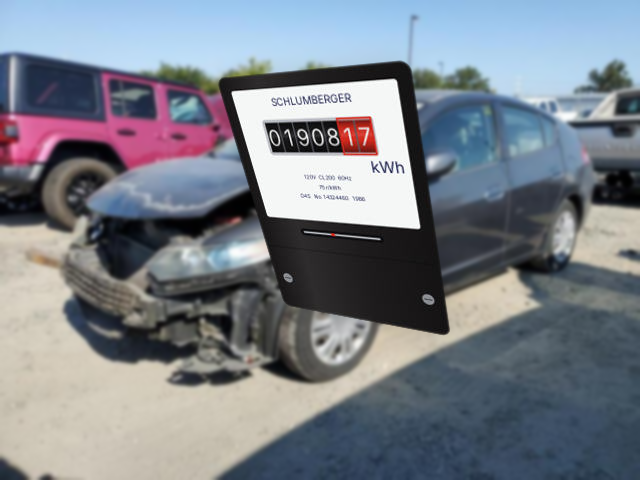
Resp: 1908.17 kWh
